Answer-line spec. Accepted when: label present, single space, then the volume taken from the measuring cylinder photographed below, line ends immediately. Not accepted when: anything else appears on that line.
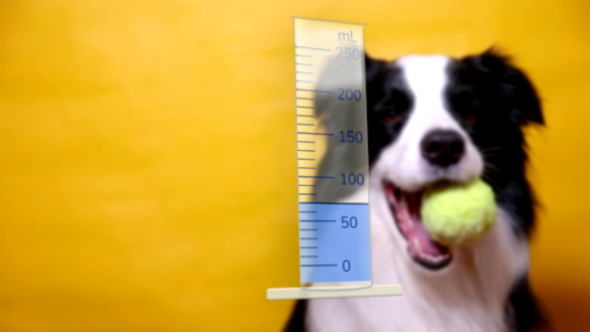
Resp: 70 mL
